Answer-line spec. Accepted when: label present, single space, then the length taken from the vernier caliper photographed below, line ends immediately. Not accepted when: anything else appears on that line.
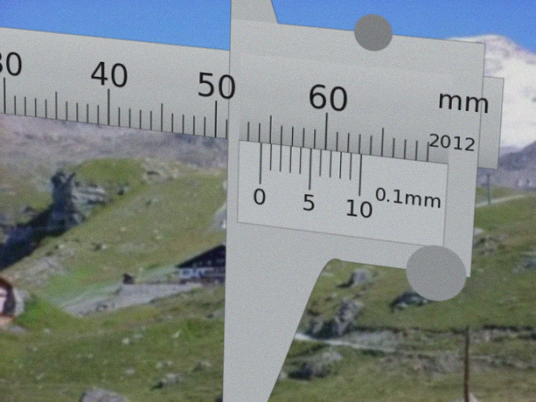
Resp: 54.2 mm
